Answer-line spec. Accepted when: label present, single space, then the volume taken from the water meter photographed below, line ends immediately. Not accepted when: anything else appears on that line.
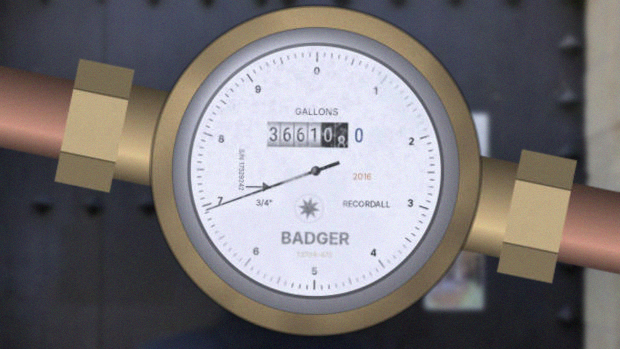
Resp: 3661076.9 gal
